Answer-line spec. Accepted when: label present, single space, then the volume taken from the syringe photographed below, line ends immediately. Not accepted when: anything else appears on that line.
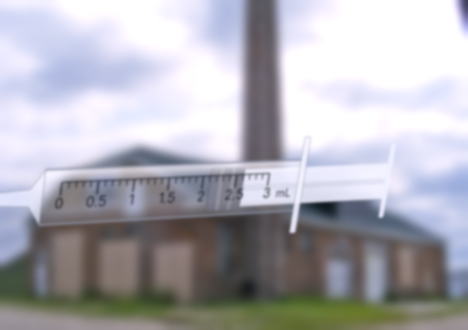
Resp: 2.1 mL
